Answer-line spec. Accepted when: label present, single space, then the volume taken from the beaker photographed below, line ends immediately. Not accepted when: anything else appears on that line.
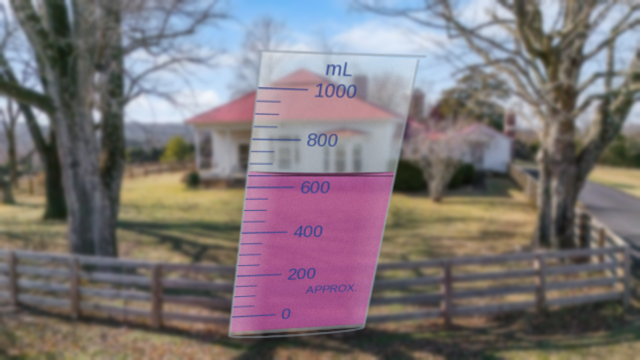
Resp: 650 mL
